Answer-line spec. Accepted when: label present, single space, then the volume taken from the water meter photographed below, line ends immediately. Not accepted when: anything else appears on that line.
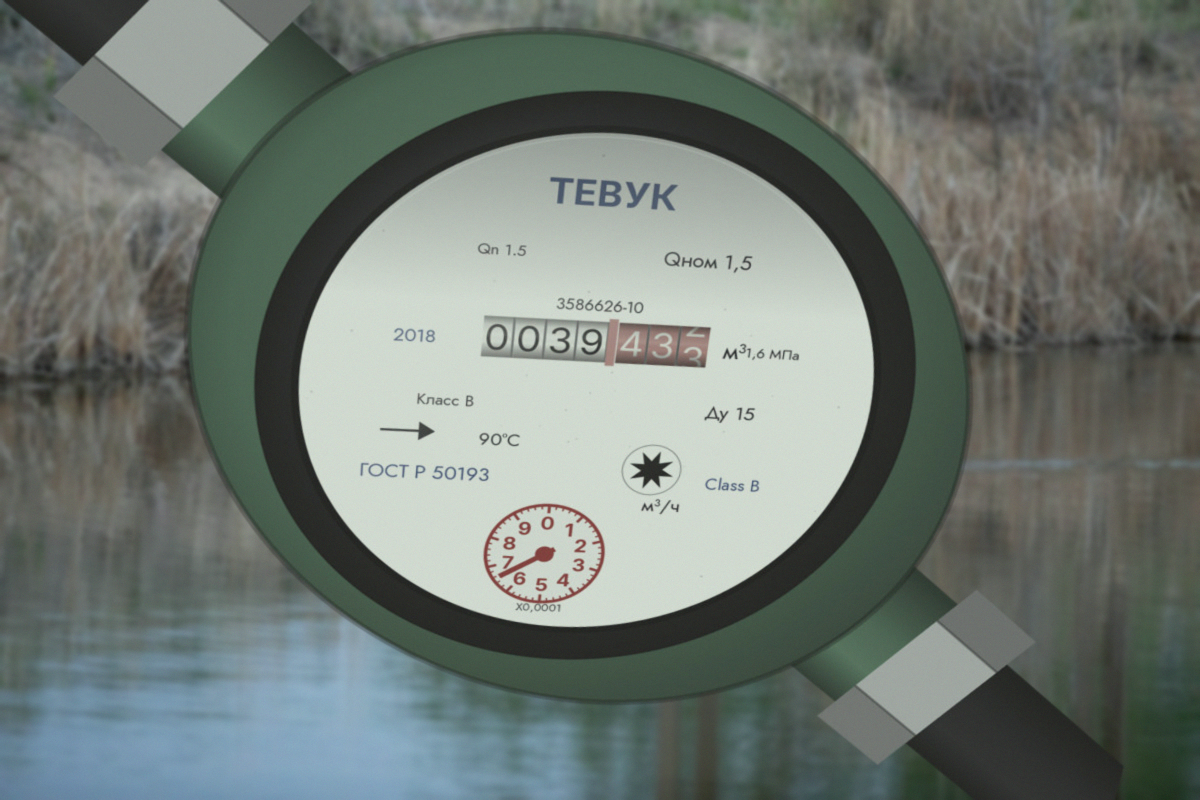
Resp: 39.4326 m³
